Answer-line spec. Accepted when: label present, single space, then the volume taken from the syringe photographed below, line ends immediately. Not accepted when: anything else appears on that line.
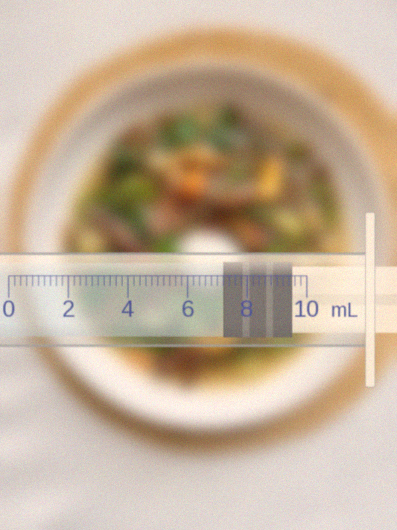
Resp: 7.2 mL
